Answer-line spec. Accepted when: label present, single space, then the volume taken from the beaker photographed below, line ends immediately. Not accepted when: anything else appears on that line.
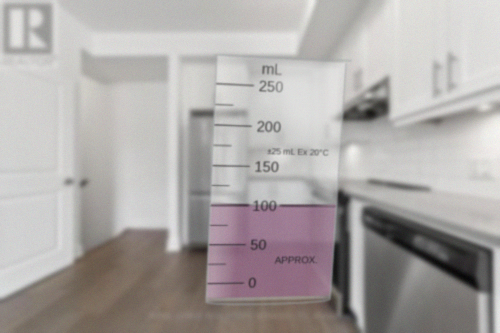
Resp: 100 mL
